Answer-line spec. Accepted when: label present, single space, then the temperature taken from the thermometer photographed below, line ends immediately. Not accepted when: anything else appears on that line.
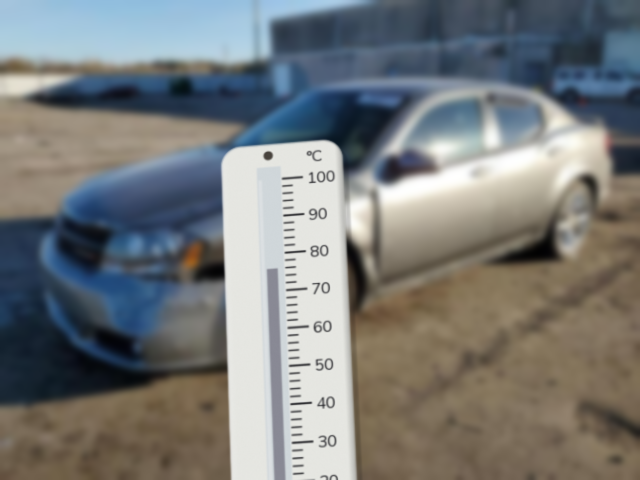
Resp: 76 °C
